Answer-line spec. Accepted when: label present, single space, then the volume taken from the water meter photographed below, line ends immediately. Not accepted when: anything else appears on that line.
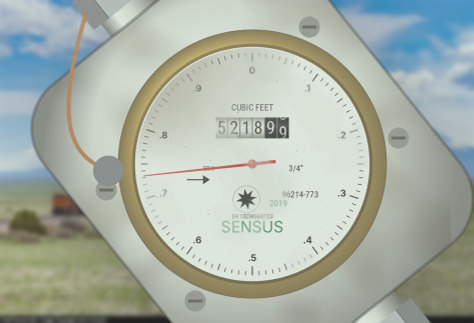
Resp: 521898.73 ft³
